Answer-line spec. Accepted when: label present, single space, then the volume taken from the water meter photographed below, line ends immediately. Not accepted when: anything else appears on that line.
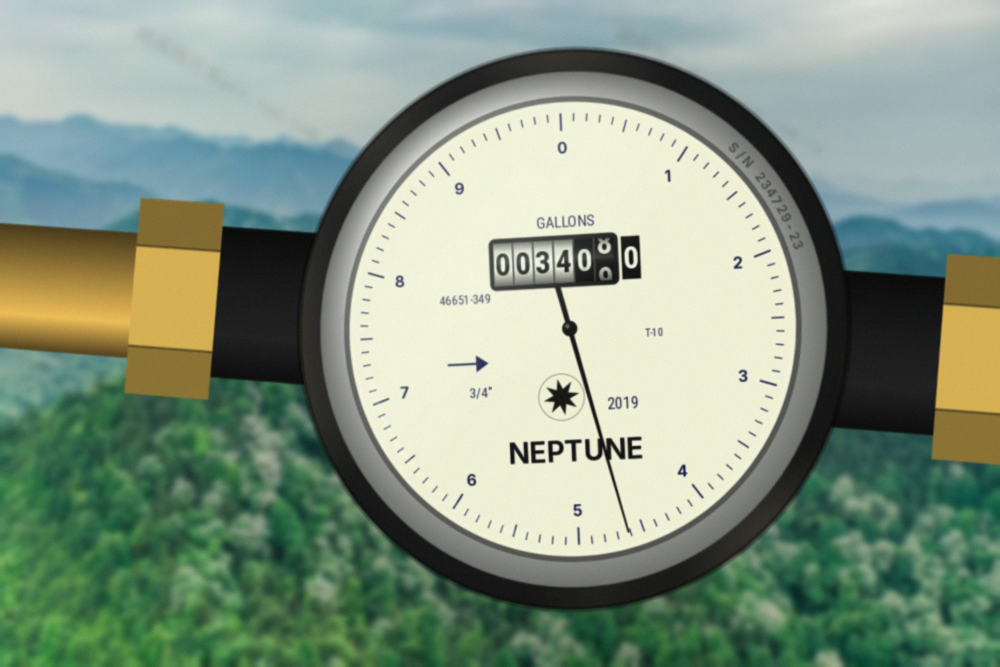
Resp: 34084.6 gal
